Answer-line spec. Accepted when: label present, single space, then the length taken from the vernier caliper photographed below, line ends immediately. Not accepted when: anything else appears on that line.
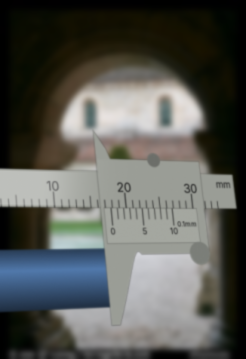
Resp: 17.8 mm
